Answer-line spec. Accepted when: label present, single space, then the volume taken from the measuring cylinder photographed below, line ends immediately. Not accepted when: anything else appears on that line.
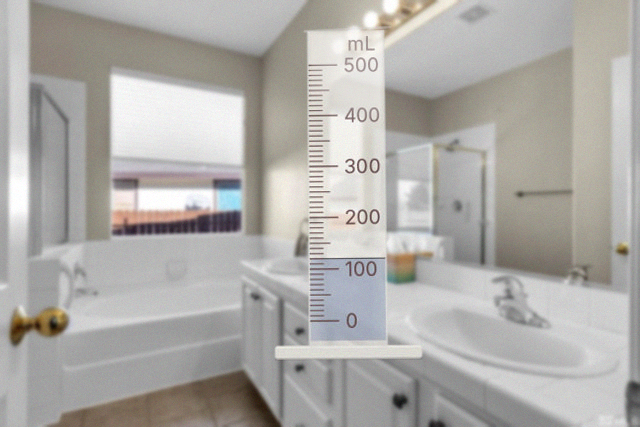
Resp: 120 mL
